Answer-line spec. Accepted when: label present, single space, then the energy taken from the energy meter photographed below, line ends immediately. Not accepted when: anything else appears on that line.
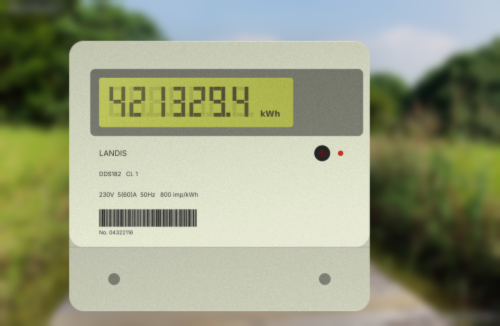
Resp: 421329.4 kWh
